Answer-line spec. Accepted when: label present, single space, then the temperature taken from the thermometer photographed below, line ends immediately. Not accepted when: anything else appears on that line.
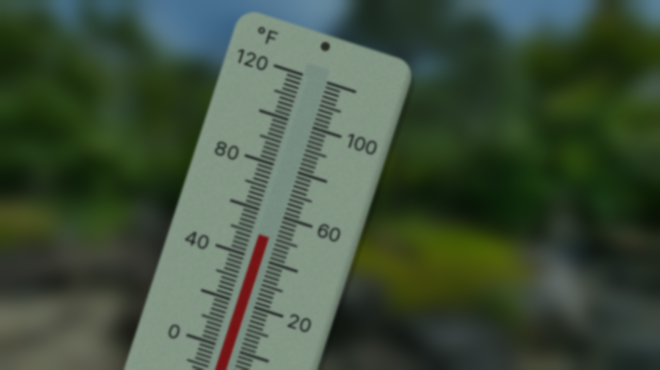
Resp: 50 °F
